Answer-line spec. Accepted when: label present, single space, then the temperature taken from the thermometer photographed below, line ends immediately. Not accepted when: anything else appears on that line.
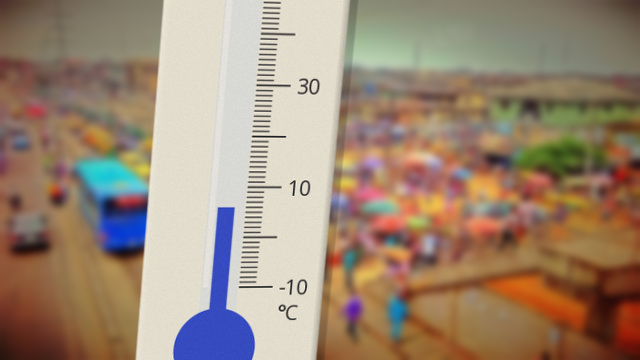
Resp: 6 °C
